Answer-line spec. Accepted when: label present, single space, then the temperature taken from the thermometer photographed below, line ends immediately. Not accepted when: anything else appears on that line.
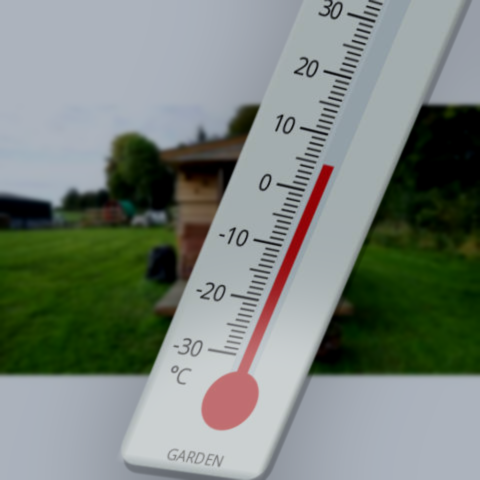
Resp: 5 °C
